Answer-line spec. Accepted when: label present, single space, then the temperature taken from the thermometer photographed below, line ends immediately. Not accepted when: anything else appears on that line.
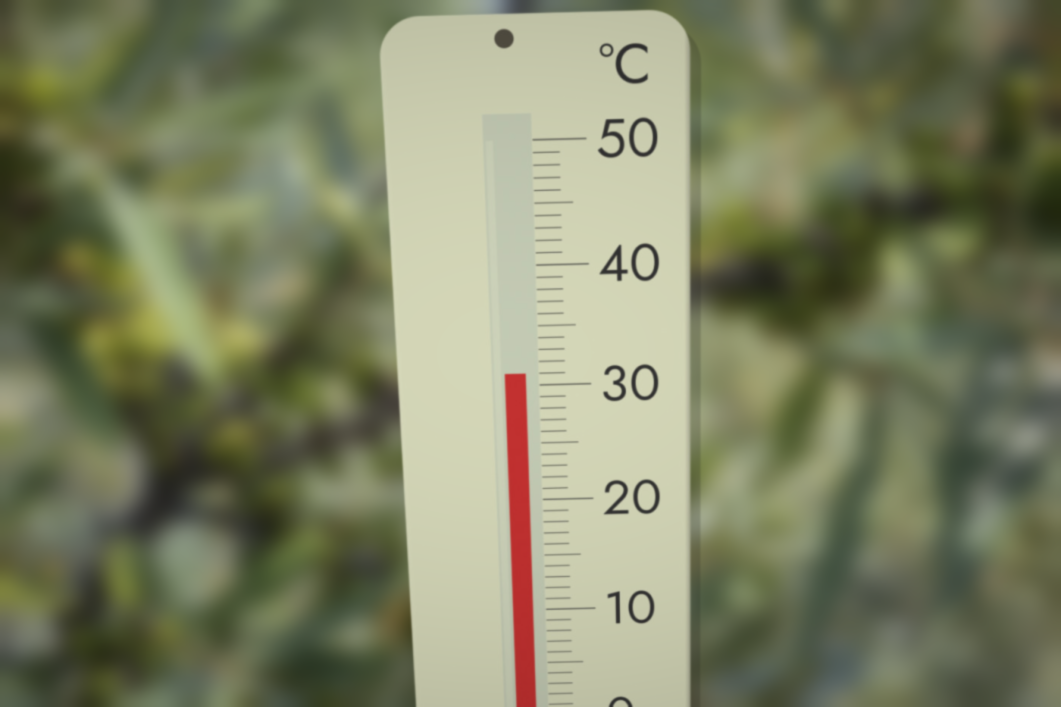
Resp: 31 °C
